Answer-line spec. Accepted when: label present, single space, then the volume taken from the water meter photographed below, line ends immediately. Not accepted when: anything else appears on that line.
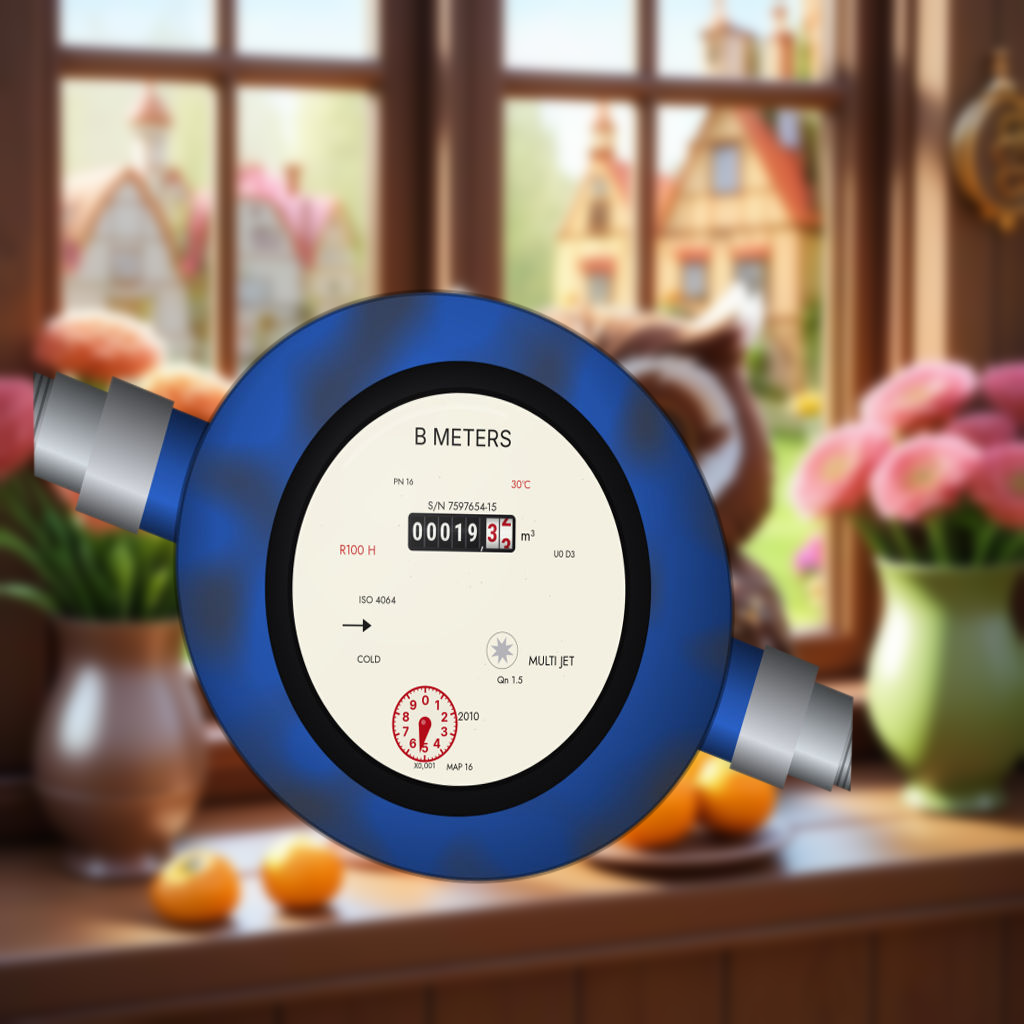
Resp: 19.325 m³
